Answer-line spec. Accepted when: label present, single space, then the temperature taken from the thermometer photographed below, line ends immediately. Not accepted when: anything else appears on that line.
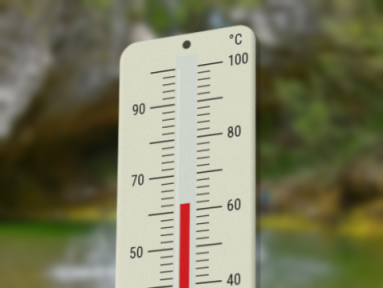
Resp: 62 °C
